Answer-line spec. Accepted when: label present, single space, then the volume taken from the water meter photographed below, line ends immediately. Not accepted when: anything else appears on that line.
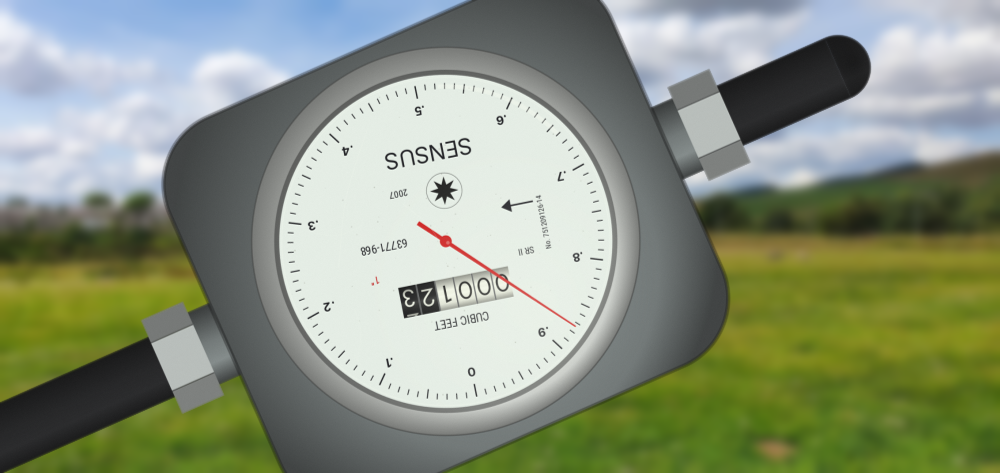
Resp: 122.87 ft³
